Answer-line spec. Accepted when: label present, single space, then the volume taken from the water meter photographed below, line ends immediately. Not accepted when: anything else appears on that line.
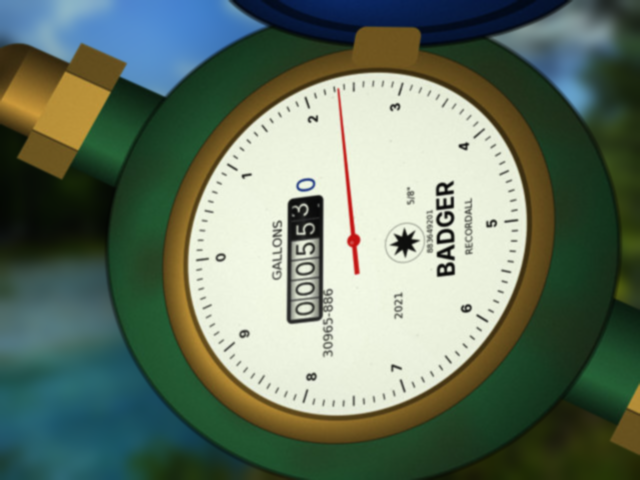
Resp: 5532.3 gal
